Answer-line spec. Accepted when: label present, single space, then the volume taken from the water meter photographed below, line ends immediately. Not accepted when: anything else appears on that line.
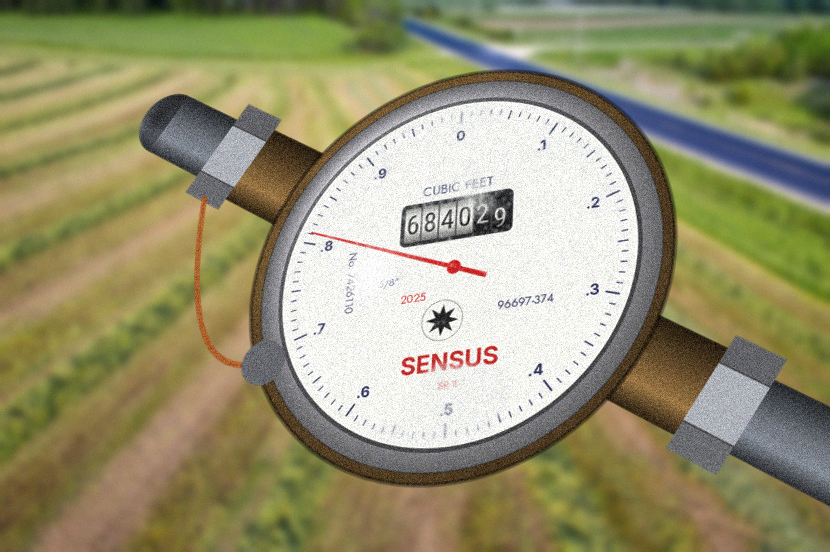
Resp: 684028.81 ft³
